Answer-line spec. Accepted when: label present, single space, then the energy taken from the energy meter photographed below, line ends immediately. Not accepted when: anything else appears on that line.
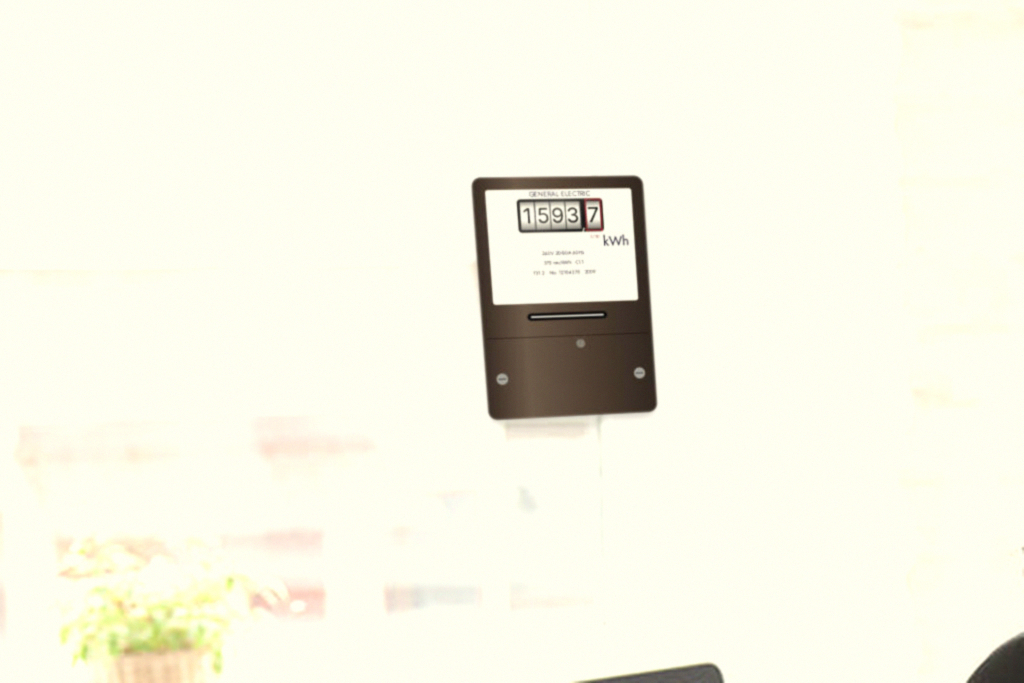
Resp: 1593.7 kWh
